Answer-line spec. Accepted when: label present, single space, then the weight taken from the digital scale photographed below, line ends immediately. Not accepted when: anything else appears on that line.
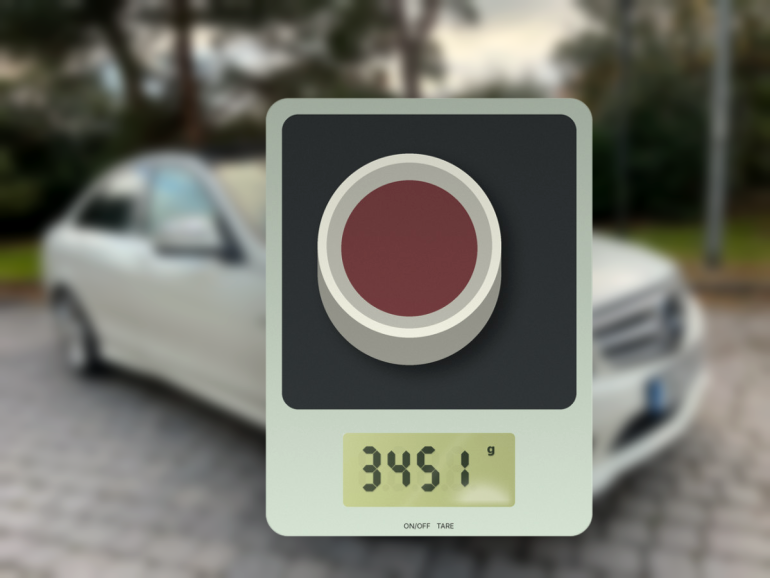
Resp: 3451 g
